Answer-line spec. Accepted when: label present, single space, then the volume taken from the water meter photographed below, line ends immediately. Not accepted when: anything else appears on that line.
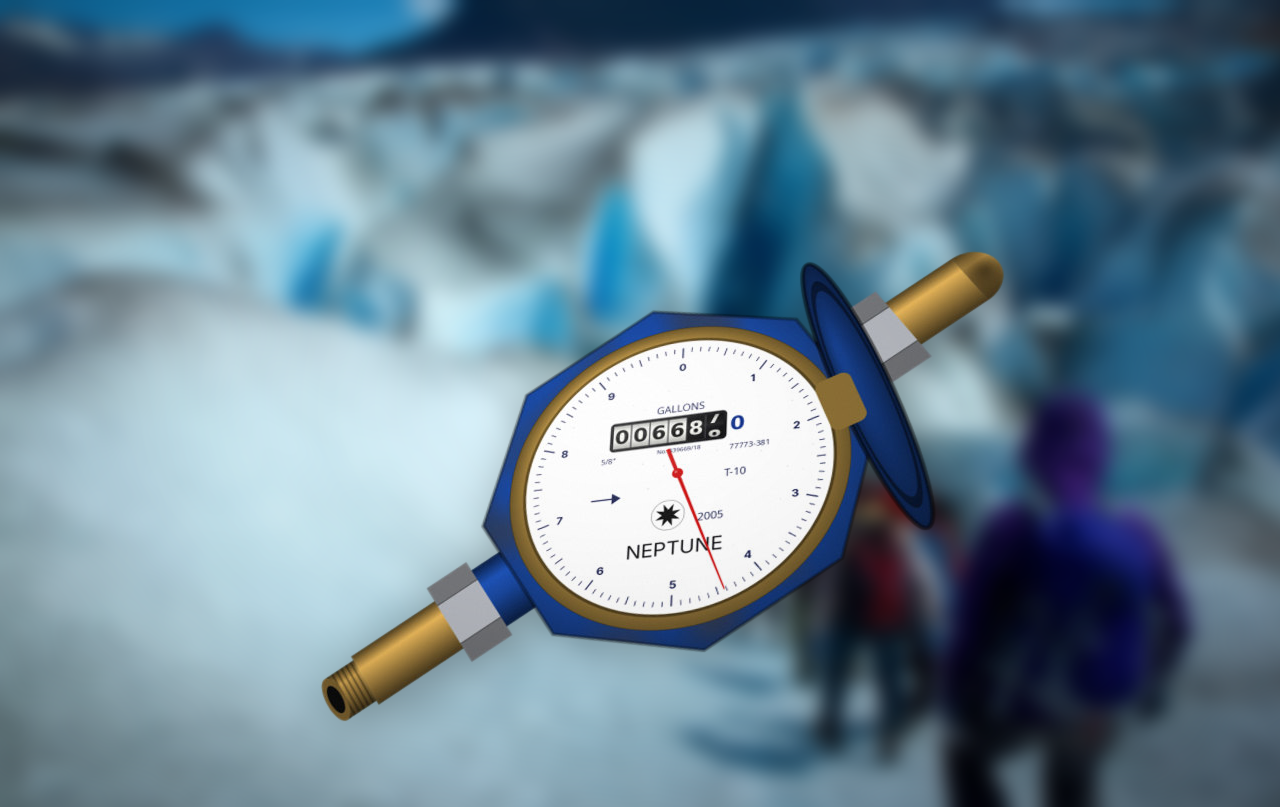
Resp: 66874.4 gal
